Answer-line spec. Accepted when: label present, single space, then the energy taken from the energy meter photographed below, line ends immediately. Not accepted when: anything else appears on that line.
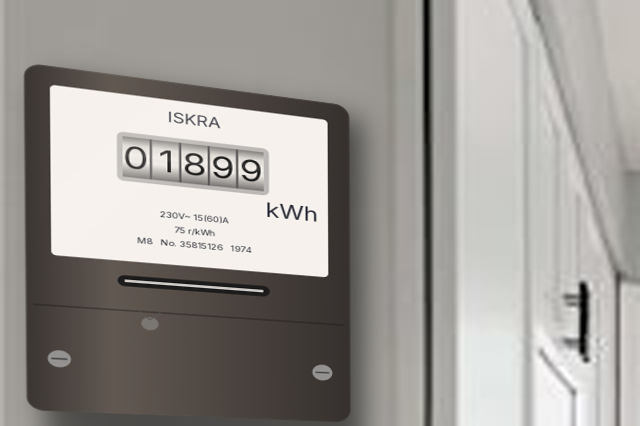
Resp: 1899 kWh
